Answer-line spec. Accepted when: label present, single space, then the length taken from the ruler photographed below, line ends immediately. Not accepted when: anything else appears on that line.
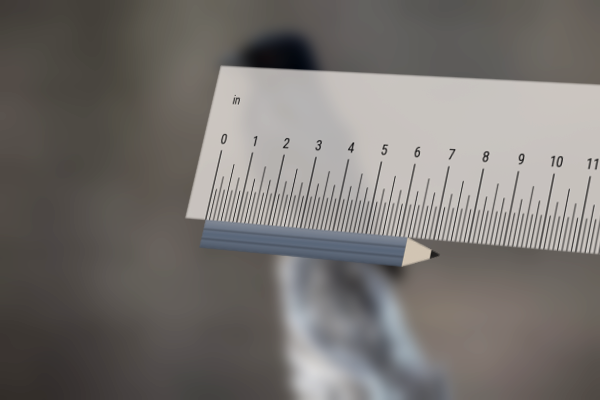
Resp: 7.25 in
